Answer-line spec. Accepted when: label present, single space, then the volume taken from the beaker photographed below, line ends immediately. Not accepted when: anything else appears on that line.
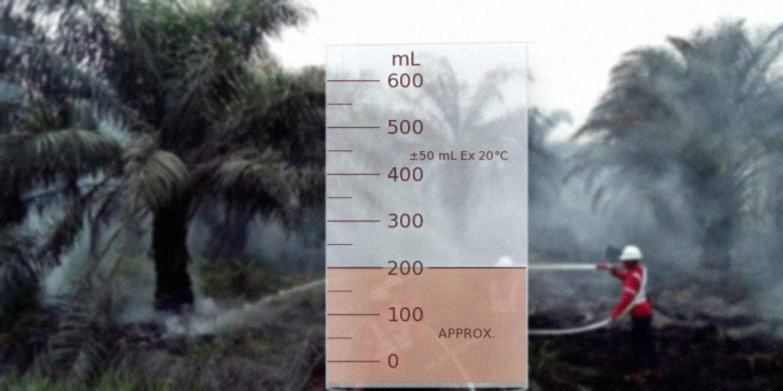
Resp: 200 mL
